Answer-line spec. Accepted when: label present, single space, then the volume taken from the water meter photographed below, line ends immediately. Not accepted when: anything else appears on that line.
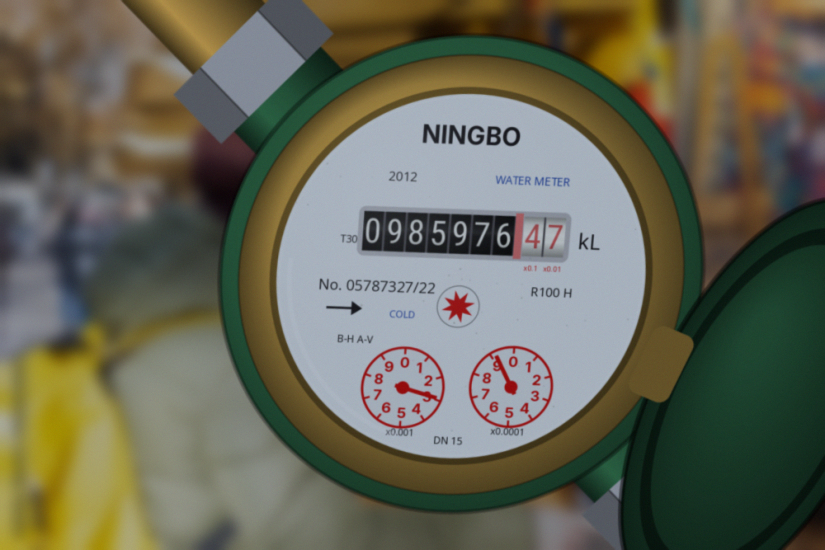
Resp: 985976.4729 kL
